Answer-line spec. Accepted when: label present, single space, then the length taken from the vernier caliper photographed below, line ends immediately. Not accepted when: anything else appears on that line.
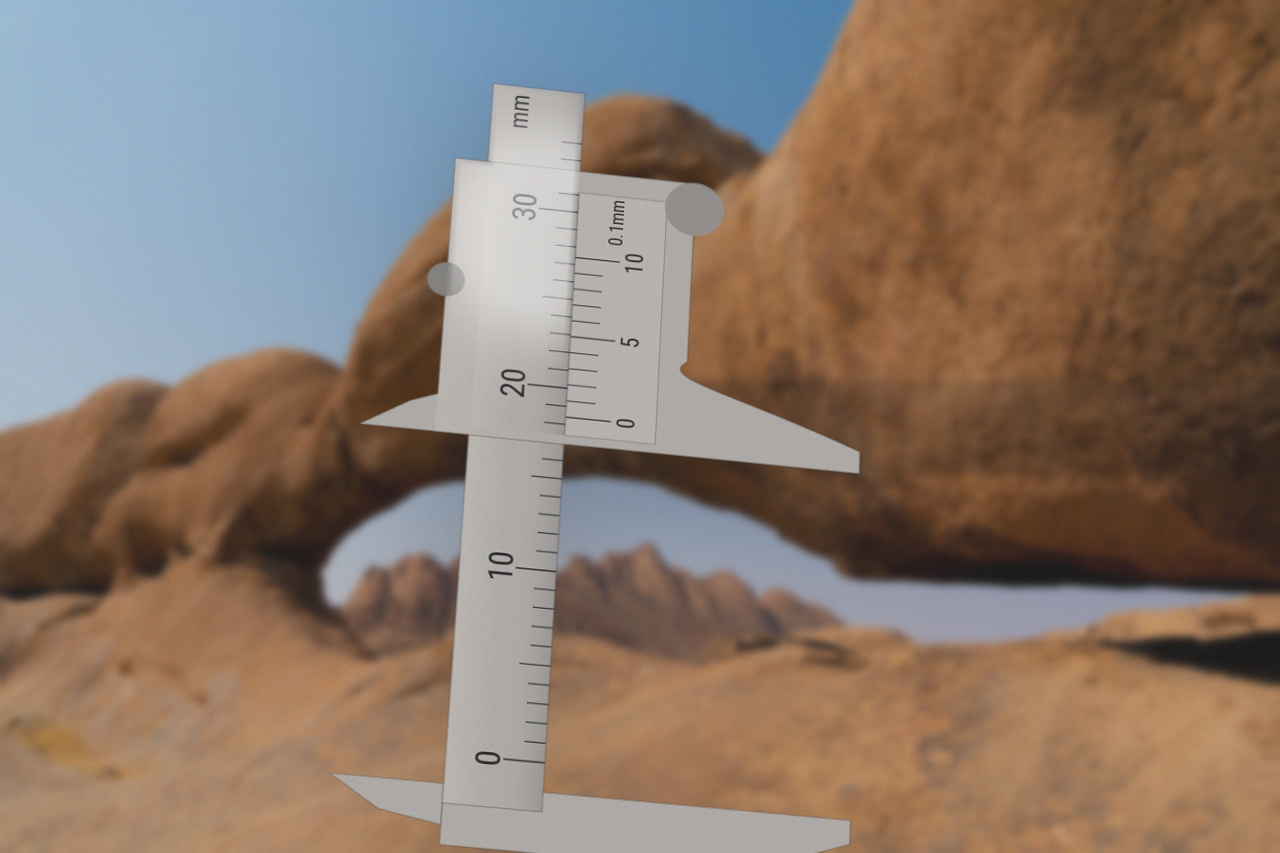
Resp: 18.4 mm
